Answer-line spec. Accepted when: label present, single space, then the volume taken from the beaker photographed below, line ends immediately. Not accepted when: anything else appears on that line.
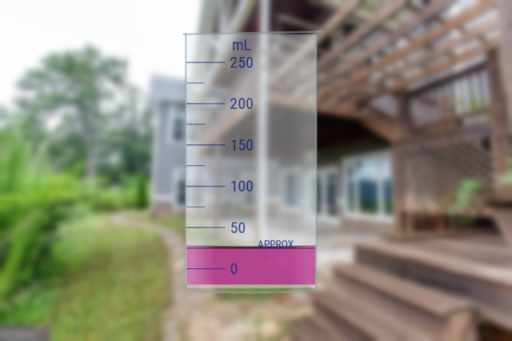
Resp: 25 mL
